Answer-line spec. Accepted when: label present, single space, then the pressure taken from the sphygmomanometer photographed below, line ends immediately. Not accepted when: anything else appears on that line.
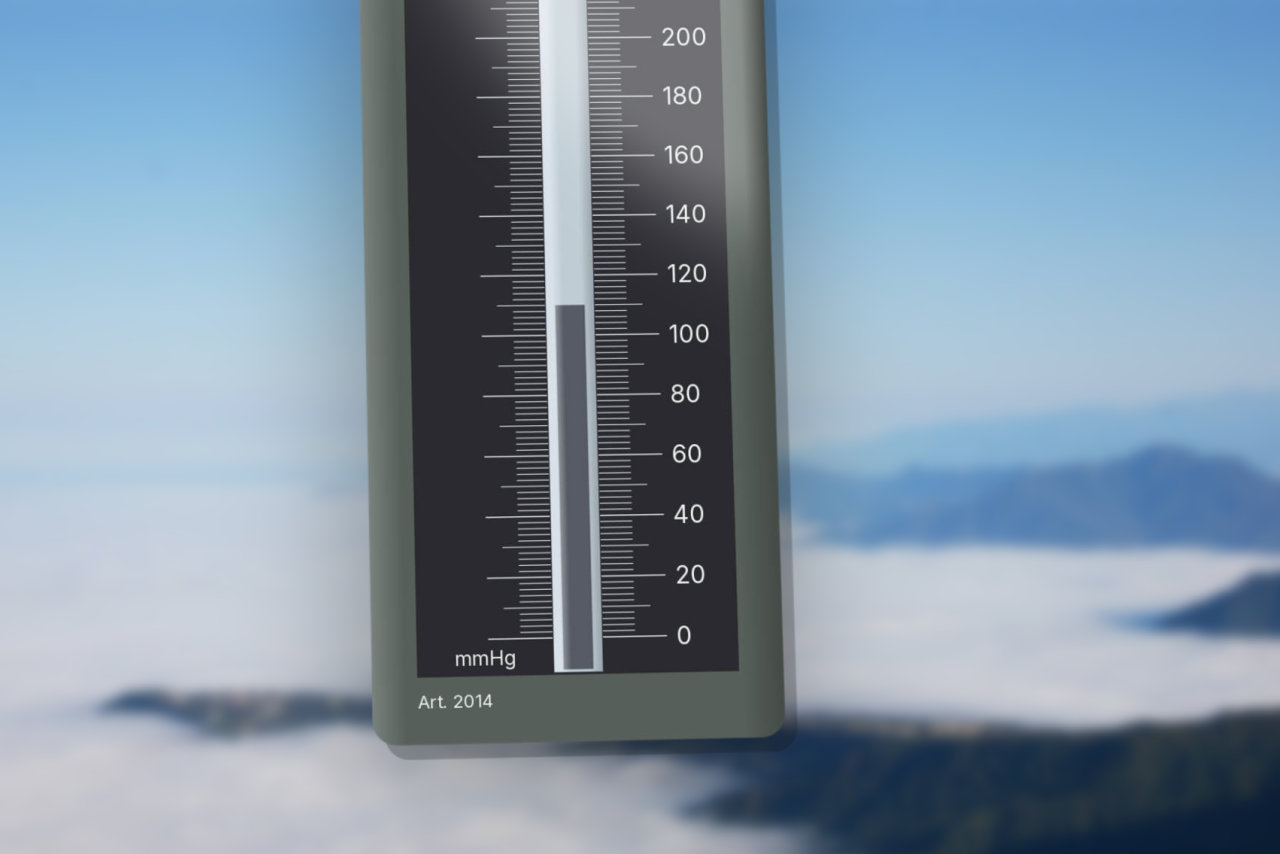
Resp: 110 mmHg
